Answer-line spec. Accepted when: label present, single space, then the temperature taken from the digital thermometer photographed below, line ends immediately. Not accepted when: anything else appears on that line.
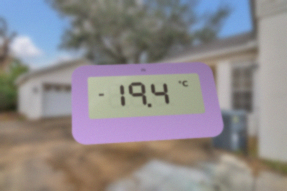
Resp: -19.4 °C
